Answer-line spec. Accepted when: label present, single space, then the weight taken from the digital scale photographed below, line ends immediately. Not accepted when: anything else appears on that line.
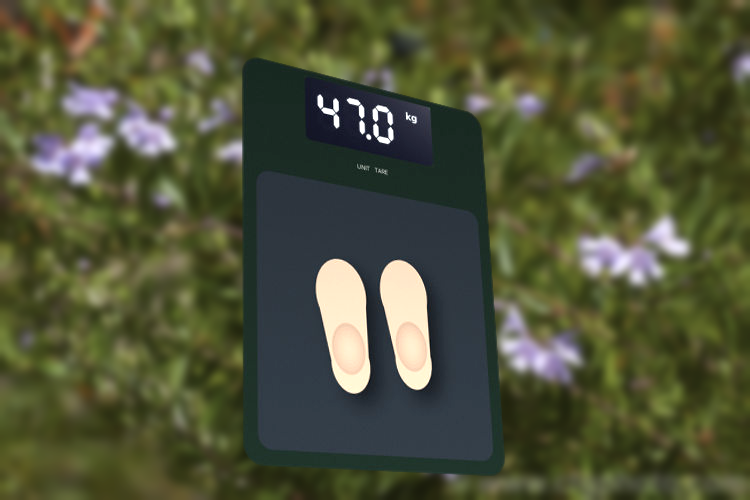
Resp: 47.0 kg
